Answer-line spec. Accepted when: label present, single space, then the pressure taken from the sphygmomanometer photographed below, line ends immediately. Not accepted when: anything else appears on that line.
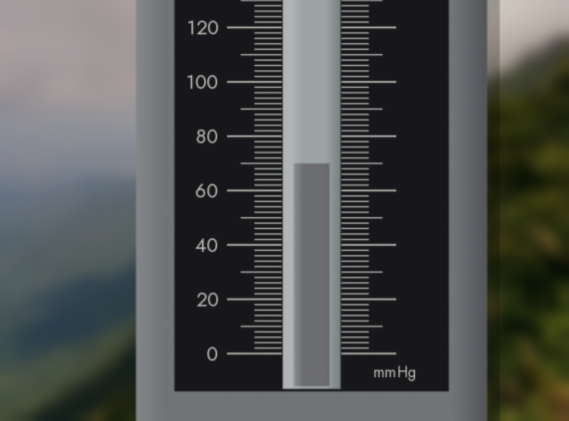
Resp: 70 mmHg
